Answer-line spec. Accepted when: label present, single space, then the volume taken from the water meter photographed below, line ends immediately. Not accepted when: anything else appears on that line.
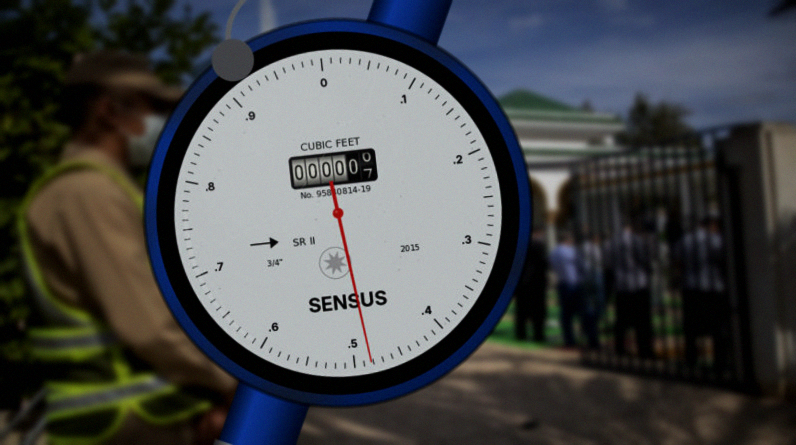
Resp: 6.48 ft³
